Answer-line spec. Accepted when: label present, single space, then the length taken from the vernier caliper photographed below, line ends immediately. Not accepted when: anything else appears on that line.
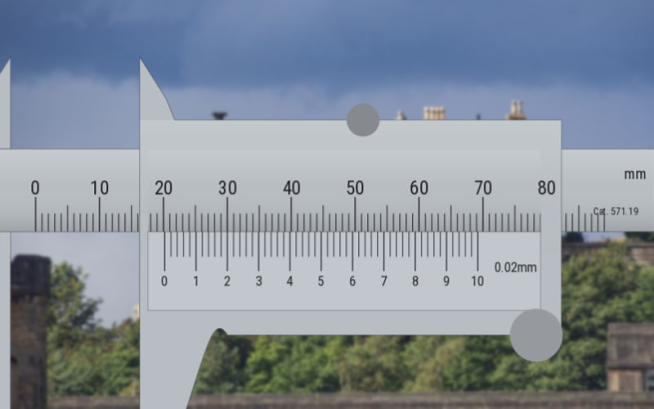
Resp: 20.2 mm
